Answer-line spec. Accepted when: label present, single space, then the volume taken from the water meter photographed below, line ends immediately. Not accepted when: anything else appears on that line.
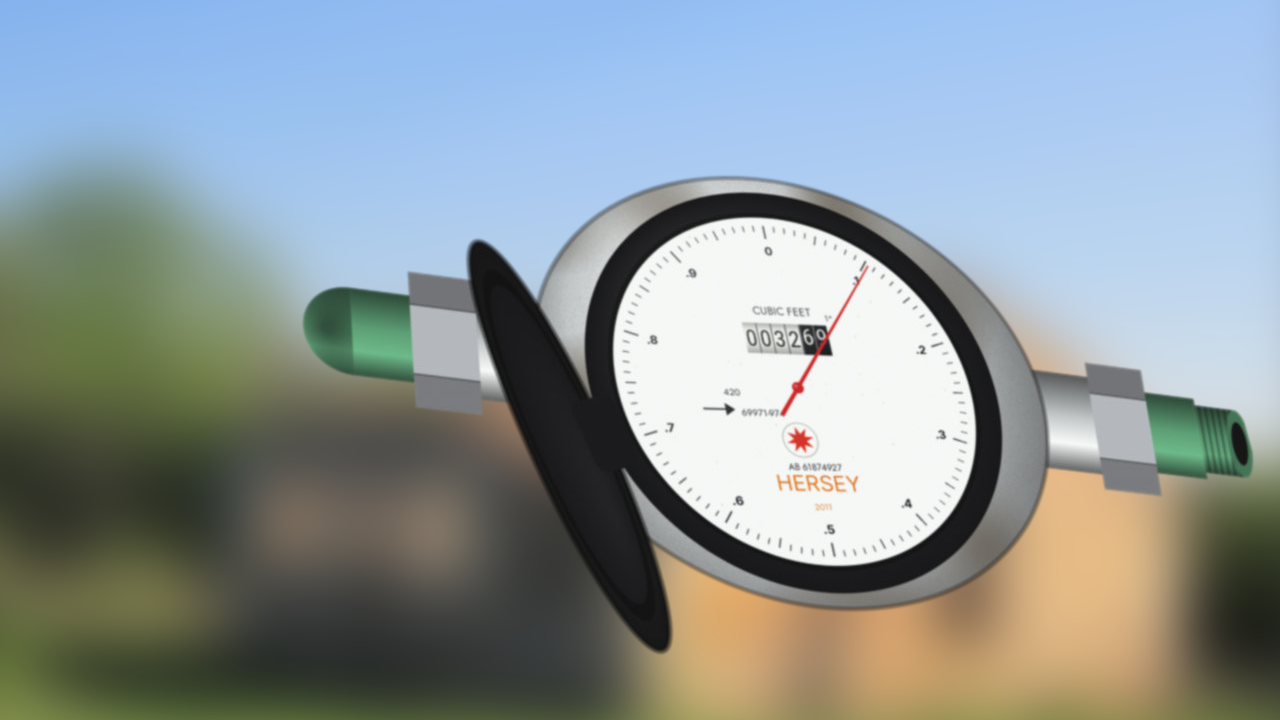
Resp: 3269.10 ft³
